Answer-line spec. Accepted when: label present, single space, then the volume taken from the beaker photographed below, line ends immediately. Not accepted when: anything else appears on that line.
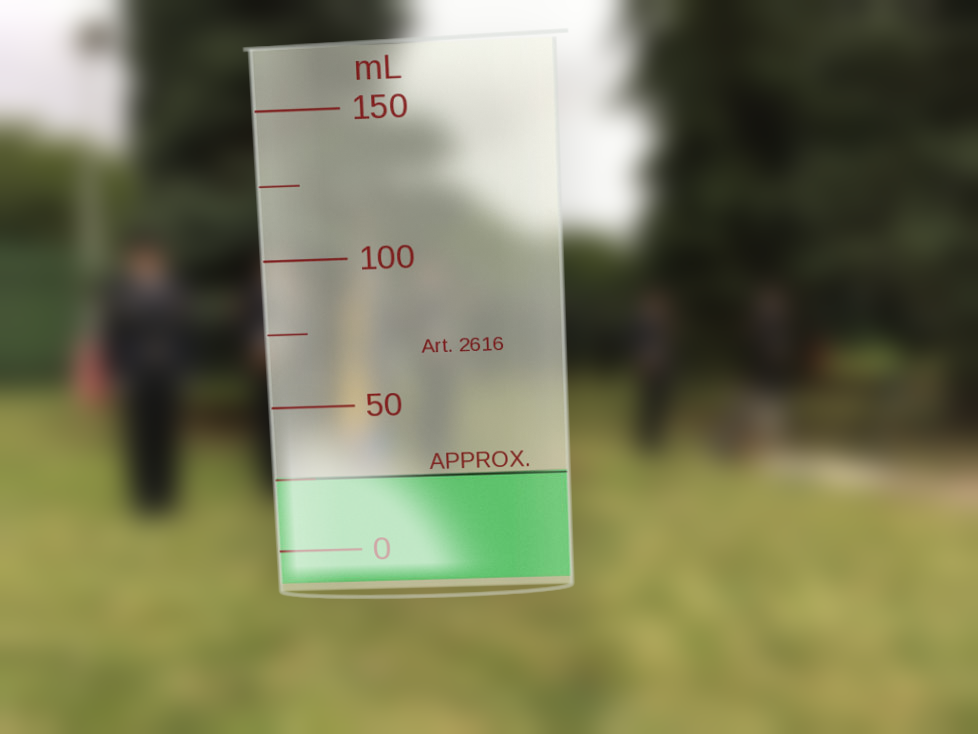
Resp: 25 mL
